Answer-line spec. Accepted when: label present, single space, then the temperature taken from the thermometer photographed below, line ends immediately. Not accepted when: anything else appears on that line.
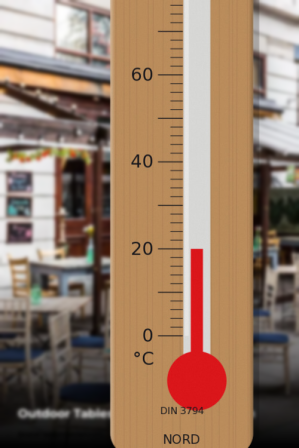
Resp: 20 °C
